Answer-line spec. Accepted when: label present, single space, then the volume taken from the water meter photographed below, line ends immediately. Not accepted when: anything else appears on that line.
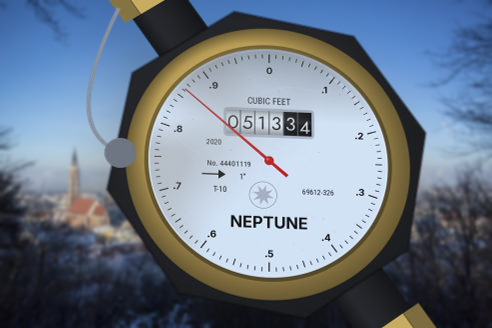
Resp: 51333.86 ft³
